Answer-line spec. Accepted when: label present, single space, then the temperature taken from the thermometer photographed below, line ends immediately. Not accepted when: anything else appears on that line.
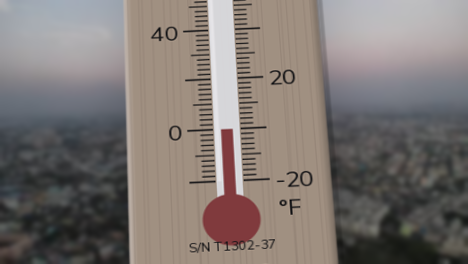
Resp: 0 °F
